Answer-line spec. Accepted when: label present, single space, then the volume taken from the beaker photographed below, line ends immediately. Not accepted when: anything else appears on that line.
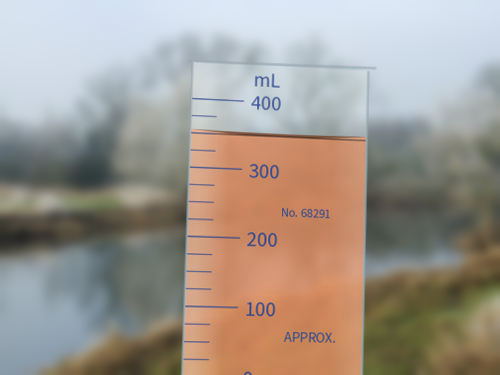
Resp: 350 mL
